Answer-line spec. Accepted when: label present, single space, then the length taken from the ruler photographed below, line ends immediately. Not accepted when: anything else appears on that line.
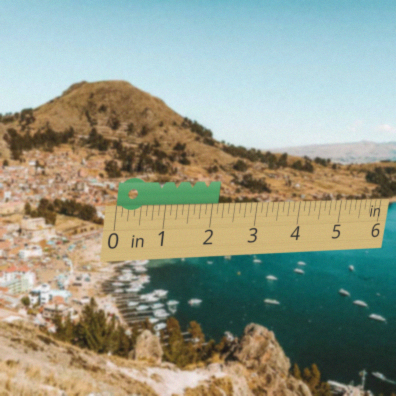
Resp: 2.125 in
